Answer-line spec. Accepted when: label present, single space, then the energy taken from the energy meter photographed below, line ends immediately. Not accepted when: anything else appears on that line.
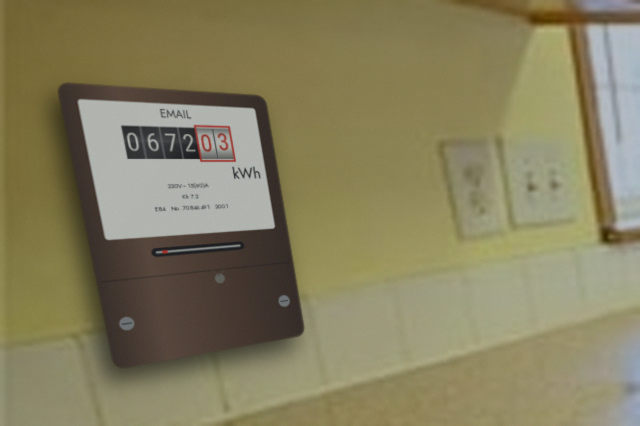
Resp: 672.03 kWh
